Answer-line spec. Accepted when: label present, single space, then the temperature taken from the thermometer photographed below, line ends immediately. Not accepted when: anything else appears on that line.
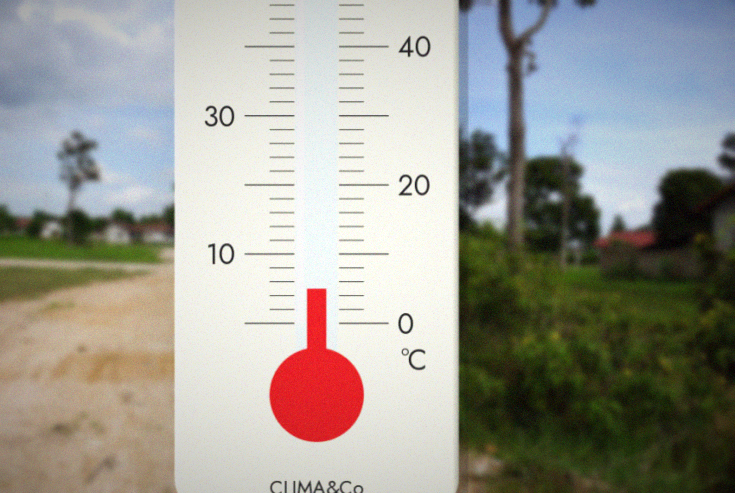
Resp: 5 °C
